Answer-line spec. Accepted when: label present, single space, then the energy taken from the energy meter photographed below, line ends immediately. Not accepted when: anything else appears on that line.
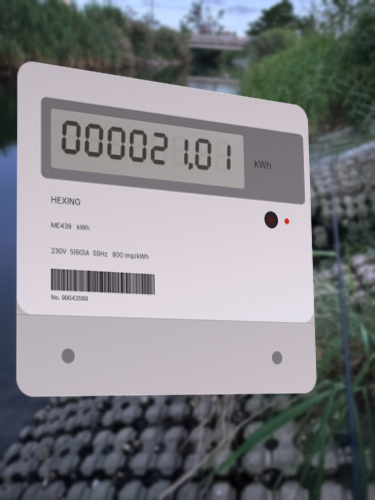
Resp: 21.01 kWh
